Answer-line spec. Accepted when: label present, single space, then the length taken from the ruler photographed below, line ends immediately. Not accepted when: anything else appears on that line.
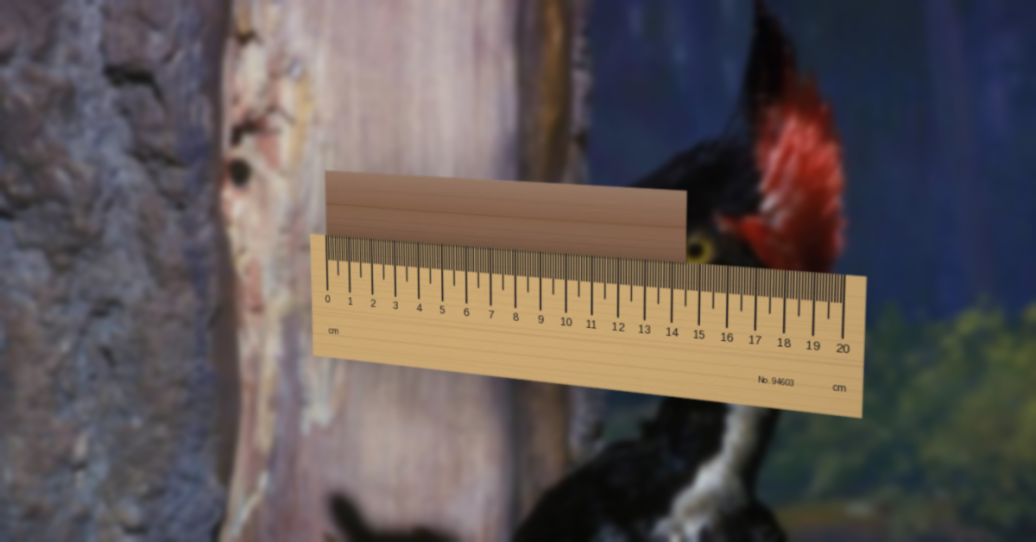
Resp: 14.5 cm
